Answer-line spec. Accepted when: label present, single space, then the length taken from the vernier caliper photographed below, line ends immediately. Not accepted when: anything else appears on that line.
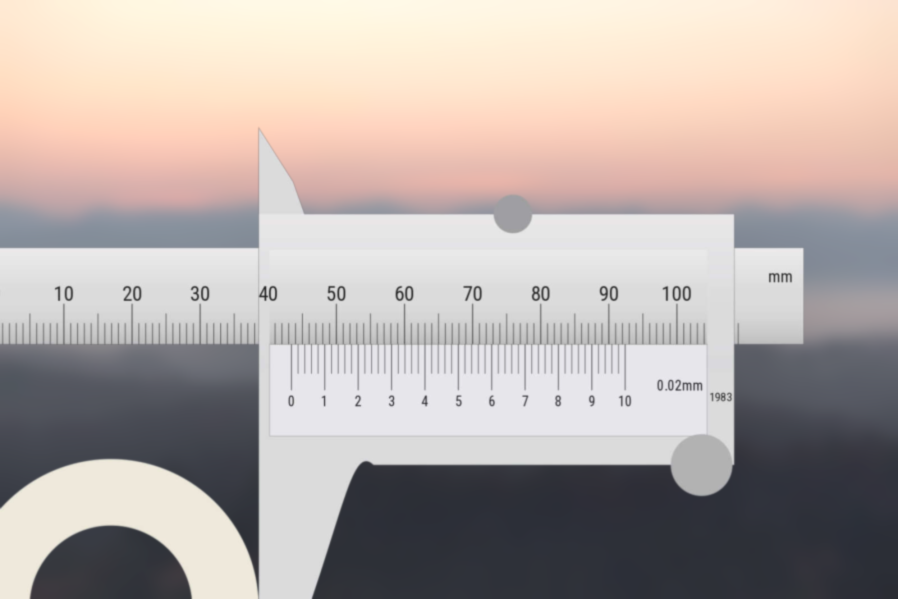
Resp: 43.4 mm
